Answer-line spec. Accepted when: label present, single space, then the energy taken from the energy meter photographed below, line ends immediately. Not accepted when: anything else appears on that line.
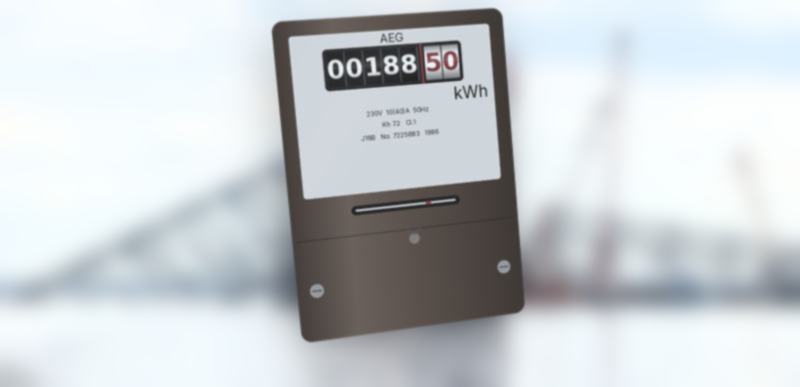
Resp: 188.50 kWh
